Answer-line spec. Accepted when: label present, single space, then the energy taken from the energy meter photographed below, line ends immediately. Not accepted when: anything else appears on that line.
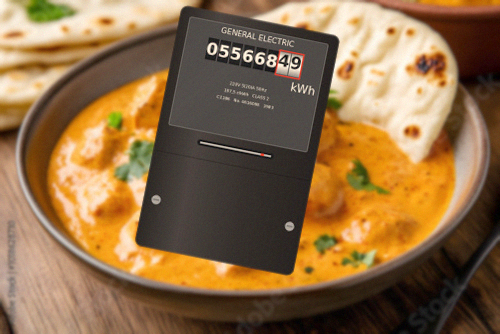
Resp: 55668.49 kWh
